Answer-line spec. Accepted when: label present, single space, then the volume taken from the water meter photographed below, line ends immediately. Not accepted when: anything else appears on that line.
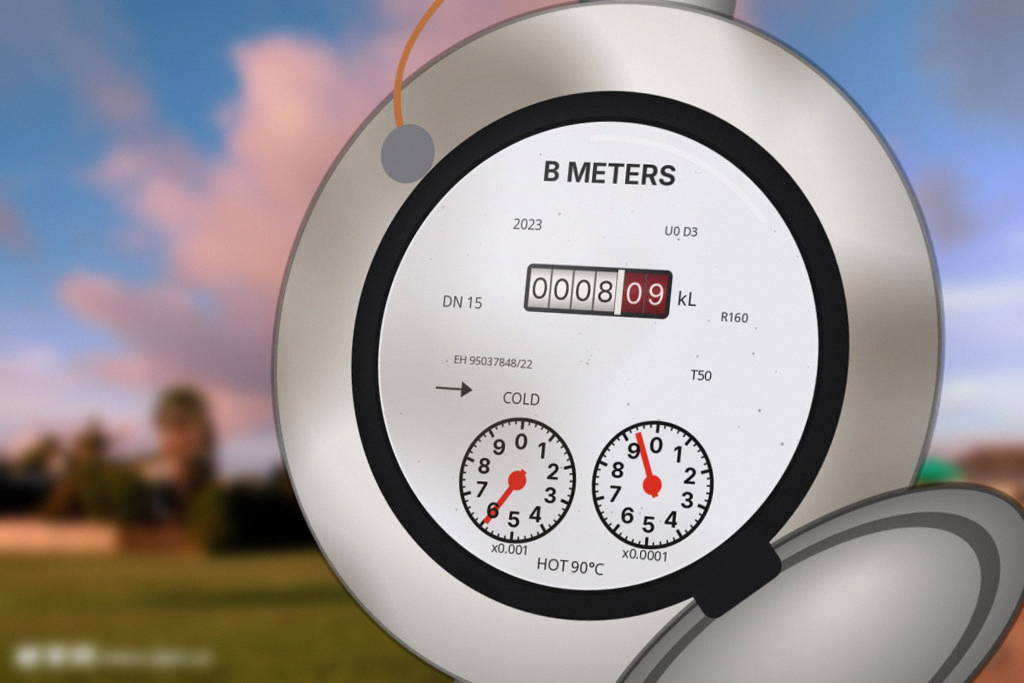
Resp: 8.0959 kL
